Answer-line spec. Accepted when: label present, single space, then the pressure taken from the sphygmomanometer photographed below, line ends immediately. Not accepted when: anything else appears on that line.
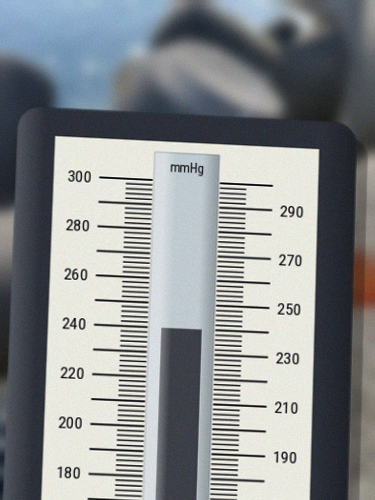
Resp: 240 mmHg
